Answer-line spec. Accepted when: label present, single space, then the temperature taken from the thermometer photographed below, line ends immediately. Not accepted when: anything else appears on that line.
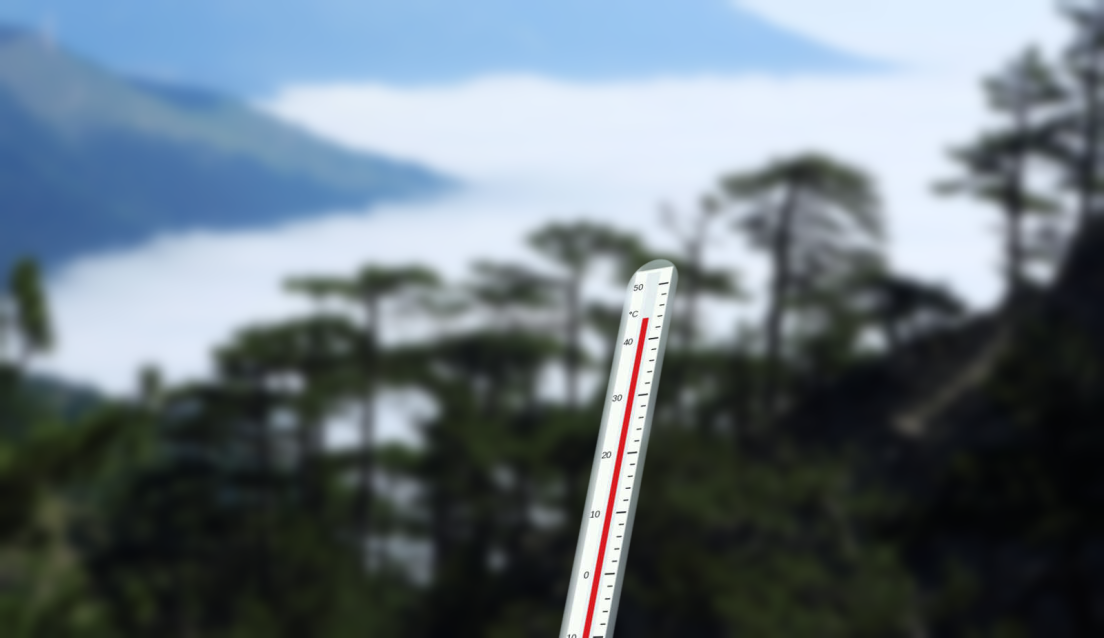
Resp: 44 °C
